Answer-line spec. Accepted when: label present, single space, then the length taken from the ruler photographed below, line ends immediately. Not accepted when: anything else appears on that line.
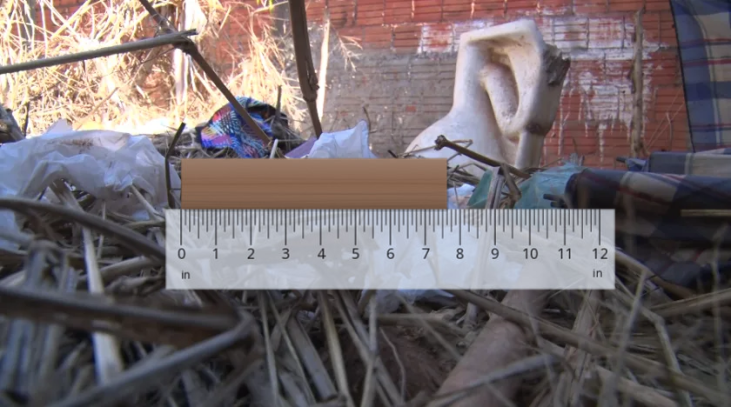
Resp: 7.625 in
